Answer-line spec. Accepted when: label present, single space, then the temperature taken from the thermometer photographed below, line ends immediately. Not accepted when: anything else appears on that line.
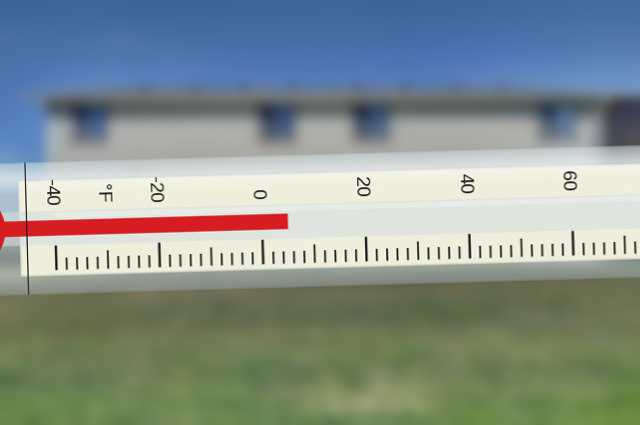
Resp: 5 °F
